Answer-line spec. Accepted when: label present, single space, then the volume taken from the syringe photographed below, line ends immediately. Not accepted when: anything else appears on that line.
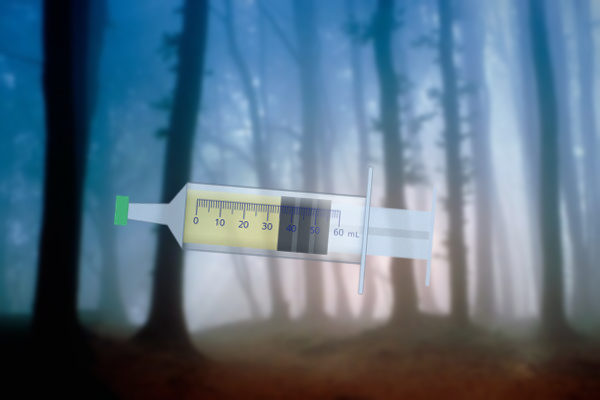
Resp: 35 mL
